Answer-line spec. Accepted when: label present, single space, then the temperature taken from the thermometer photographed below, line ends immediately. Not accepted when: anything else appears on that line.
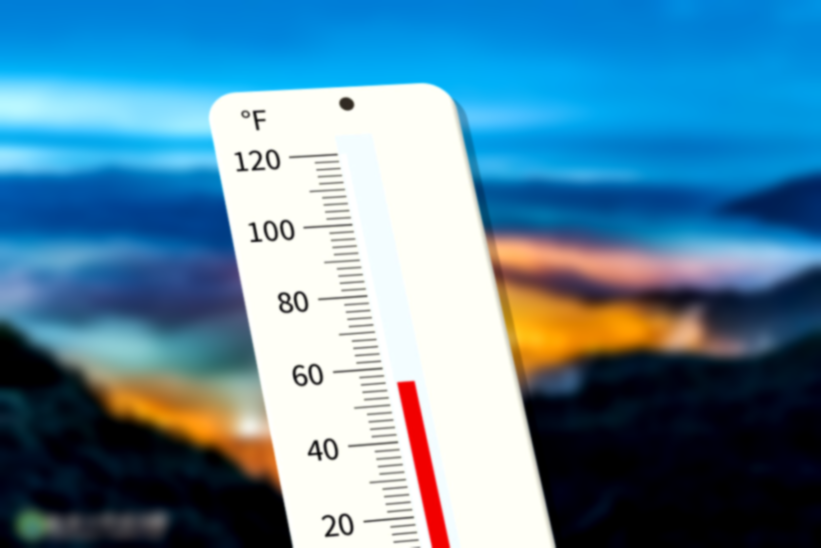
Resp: 56 °F
